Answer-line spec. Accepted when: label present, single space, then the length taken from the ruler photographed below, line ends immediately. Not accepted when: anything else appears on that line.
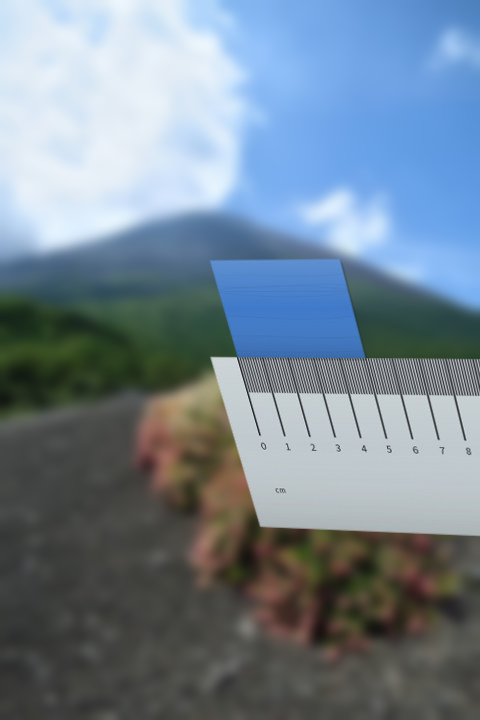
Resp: 5 cm
